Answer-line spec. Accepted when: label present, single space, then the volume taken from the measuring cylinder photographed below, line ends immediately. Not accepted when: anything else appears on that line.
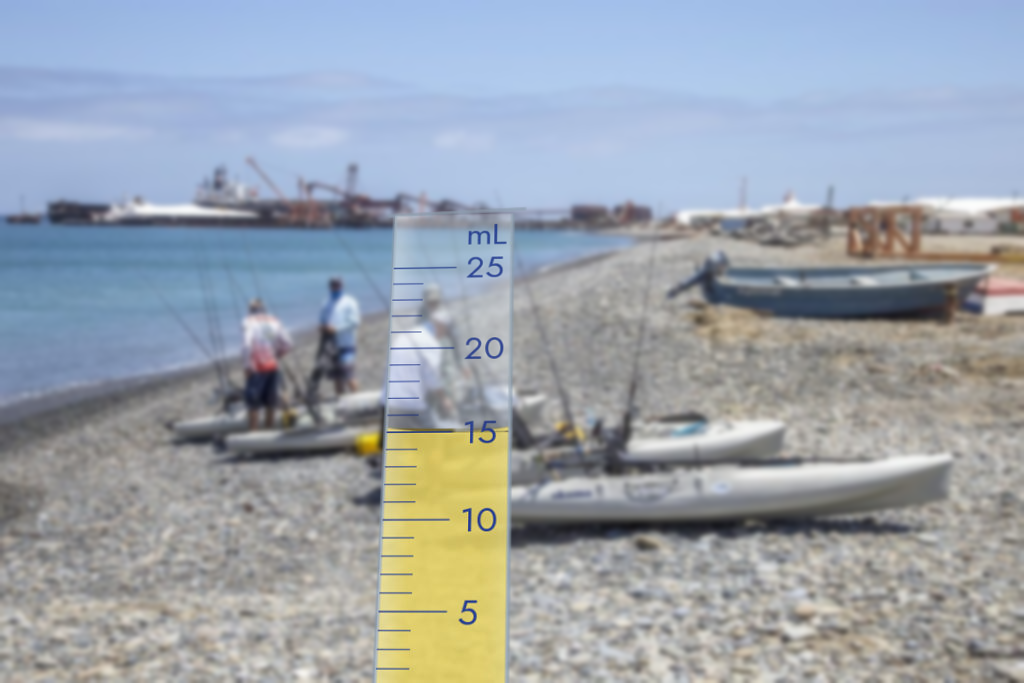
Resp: 15 mL
